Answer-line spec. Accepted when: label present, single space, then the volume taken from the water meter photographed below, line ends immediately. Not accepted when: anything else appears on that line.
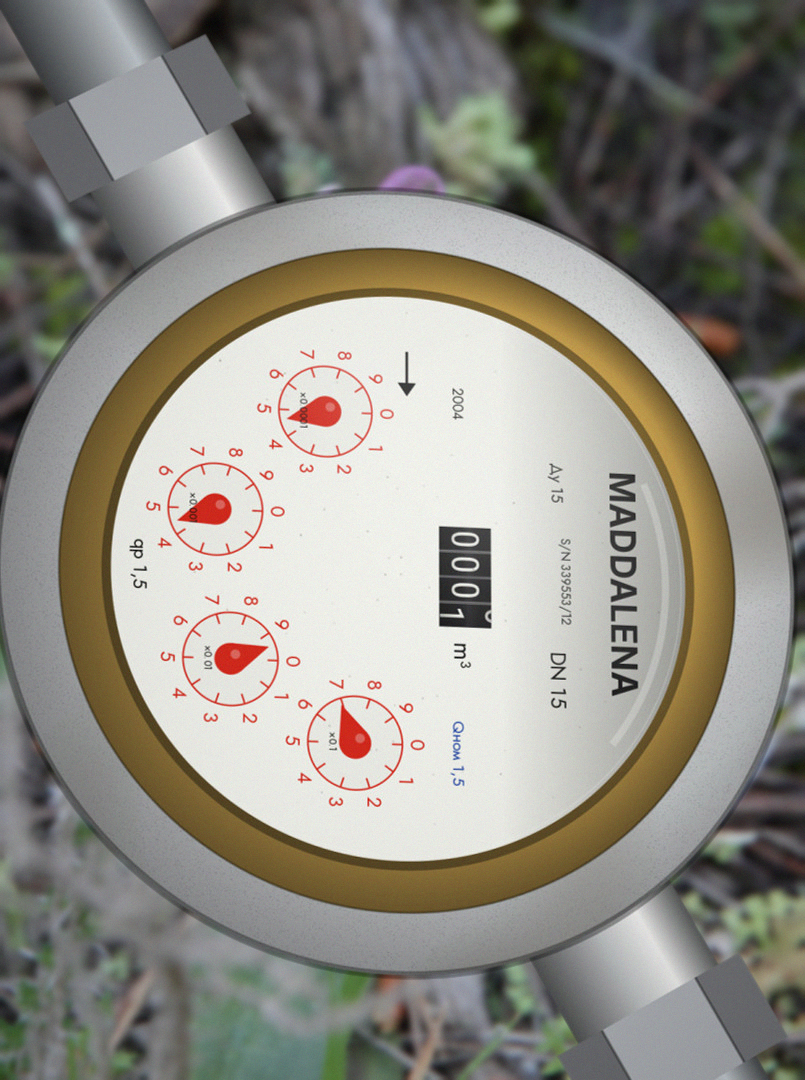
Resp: 0.6944 m³
